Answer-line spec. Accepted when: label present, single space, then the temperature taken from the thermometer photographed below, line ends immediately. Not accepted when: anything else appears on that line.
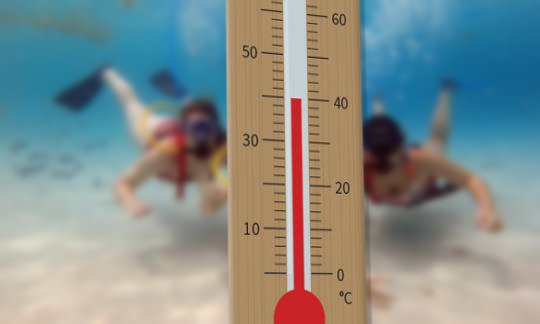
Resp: 40 °C
